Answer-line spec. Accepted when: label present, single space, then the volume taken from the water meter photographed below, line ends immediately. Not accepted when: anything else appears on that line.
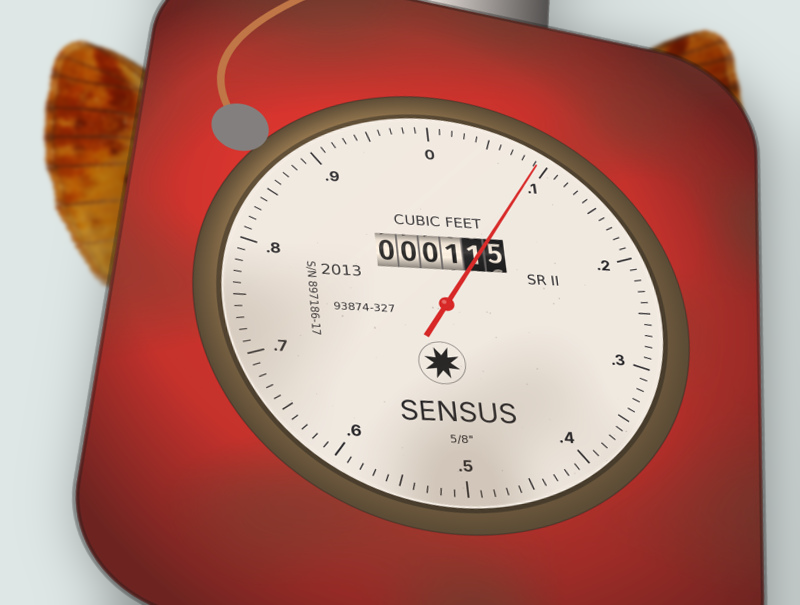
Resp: 115.09 ft³
